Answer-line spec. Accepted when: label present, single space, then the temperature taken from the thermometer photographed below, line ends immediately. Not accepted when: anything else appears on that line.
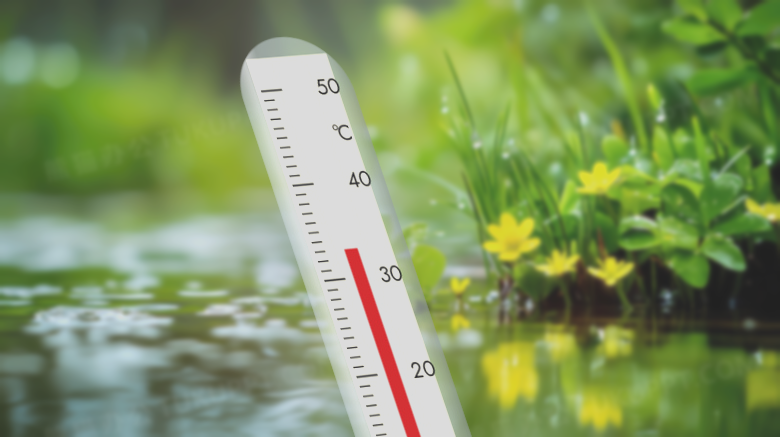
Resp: 33 °C
